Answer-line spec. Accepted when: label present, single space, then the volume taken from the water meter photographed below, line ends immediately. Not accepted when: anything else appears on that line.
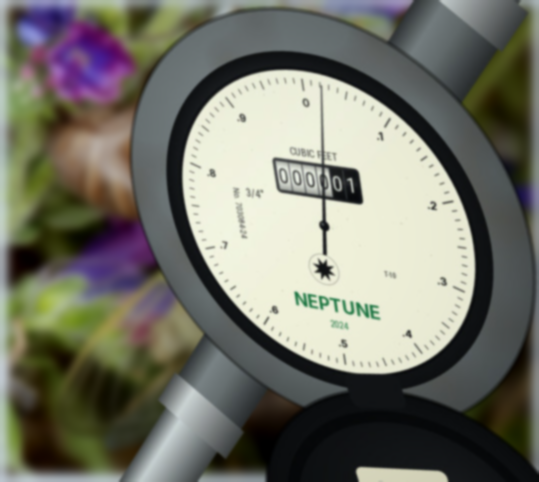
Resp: 1.02 ft³
